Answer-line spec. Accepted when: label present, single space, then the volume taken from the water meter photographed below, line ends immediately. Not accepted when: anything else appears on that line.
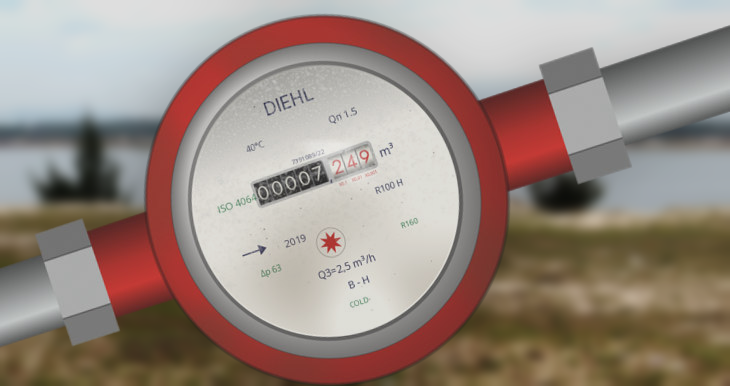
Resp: 7.249 m³
